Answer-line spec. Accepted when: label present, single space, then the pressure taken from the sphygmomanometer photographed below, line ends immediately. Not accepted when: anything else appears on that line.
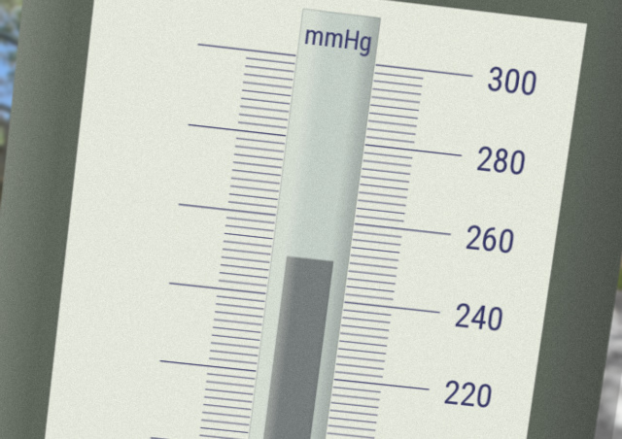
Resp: 250 mmHg
